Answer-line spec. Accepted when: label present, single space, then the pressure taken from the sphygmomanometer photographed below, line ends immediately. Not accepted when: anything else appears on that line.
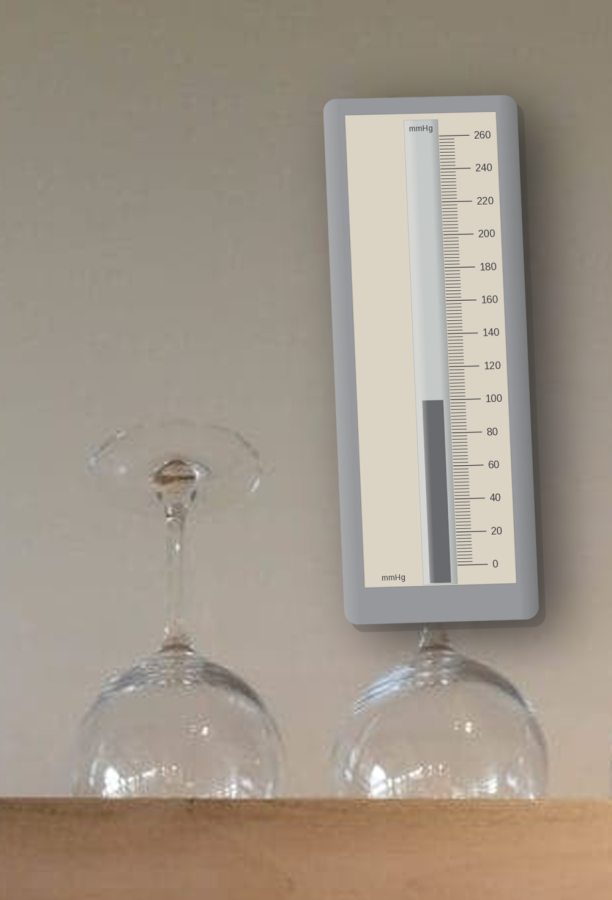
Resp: 100 mmHg
